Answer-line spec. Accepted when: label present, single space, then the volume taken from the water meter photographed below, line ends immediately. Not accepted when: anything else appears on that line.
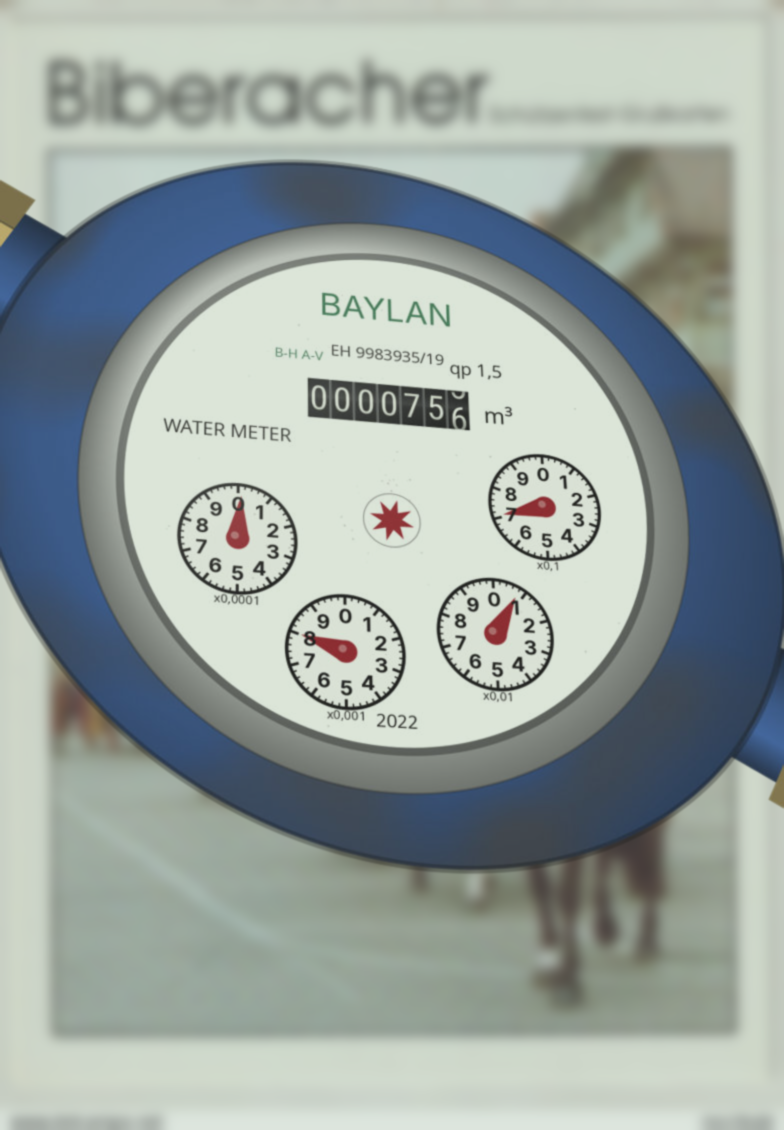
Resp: 755.7080 m³
